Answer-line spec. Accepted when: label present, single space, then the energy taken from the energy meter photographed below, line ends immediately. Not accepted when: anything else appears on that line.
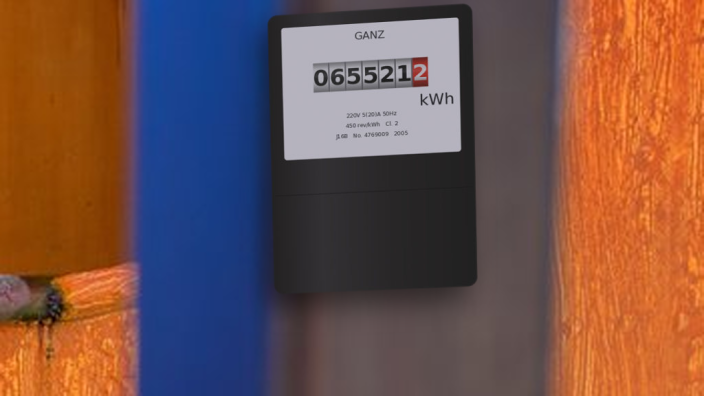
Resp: 65521.2 kWh
